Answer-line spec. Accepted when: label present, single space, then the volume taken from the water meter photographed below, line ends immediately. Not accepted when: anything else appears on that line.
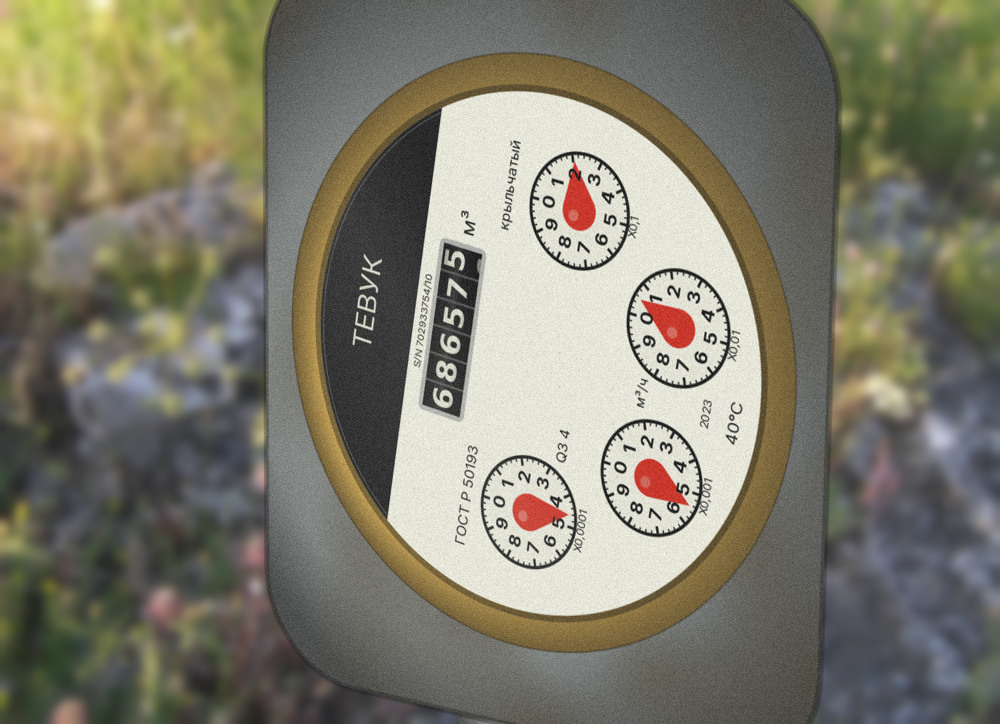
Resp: 686575.2054 m³
